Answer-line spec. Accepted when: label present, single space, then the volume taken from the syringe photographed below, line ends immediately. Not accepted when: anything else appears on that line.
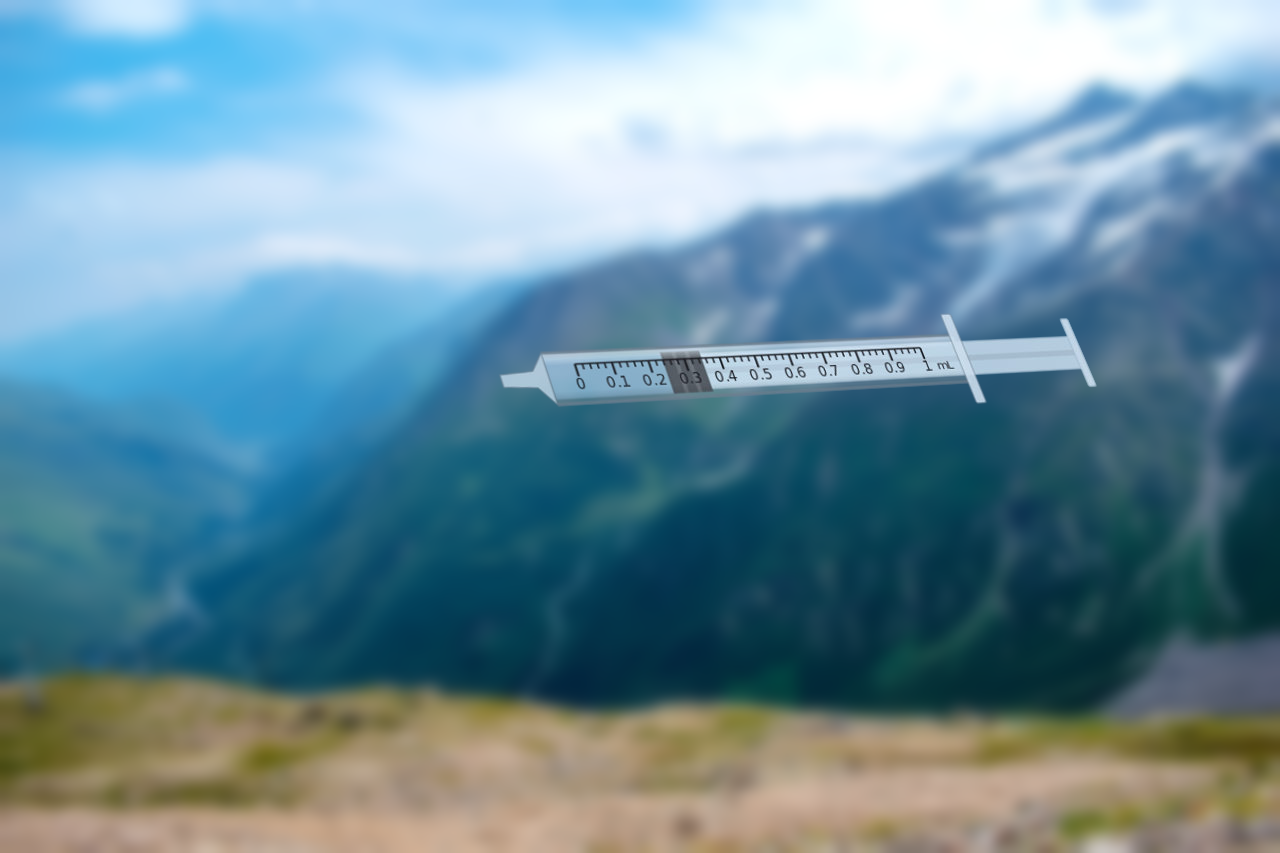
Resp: 0.24 mL
